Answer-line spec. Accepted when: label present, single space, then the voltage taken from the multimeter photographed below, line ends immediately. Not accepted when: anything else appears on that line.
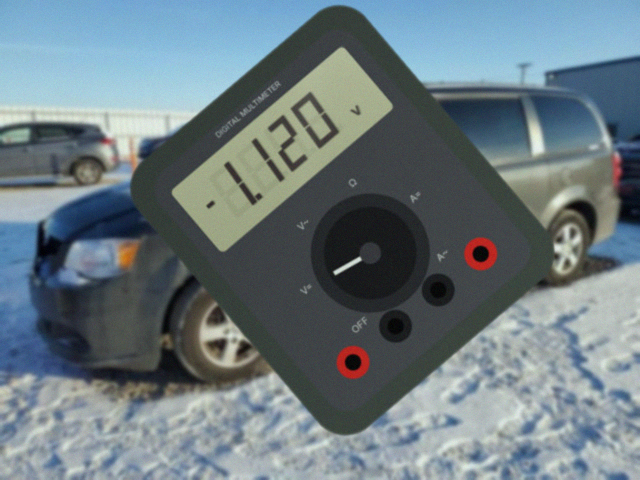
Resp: -1.120 V
